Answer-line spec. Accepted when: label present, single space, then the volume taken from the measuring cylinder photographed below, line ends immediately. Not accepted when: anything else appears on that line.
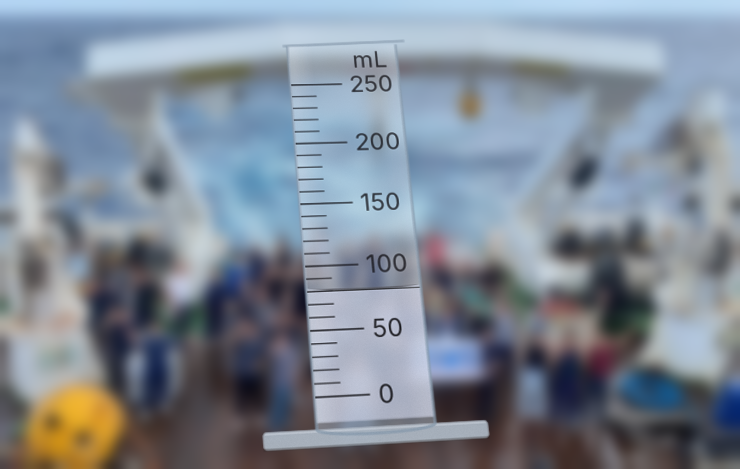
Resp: 80 mL
